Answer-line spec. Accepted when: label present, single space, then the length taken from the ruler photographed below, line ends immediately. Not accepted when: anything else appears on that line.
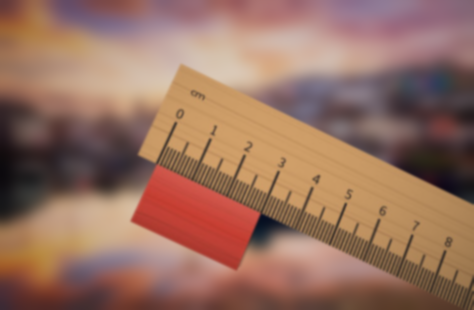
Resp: 3 cm
